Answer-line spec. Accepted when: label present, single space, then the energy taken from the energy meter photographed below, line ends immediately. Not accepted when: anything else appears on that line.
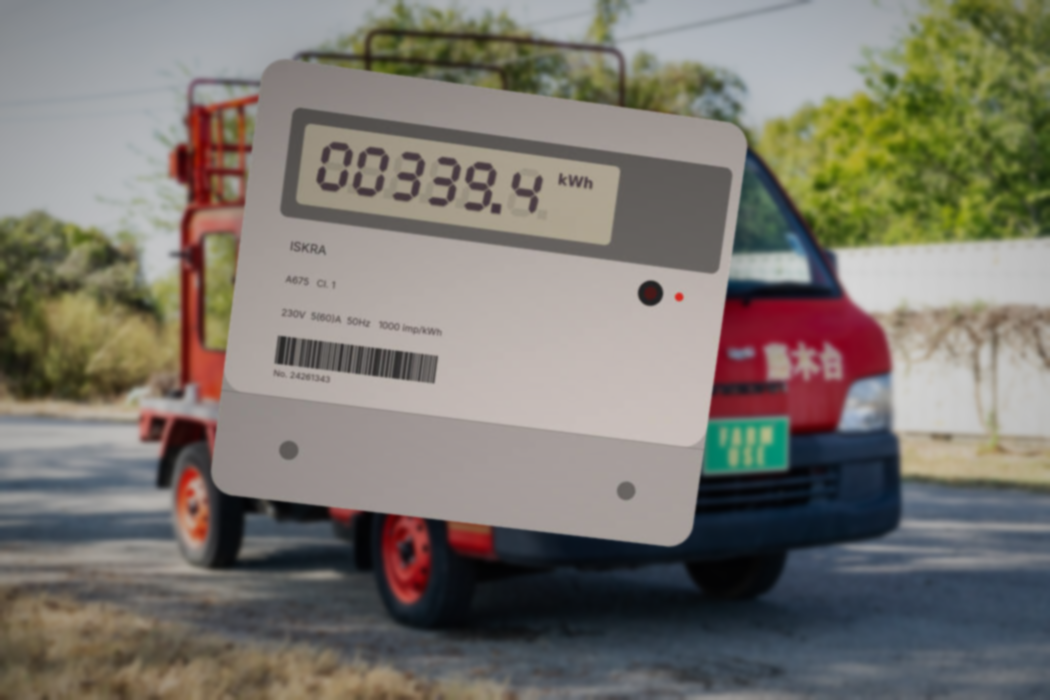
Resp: 339.4 kWh
